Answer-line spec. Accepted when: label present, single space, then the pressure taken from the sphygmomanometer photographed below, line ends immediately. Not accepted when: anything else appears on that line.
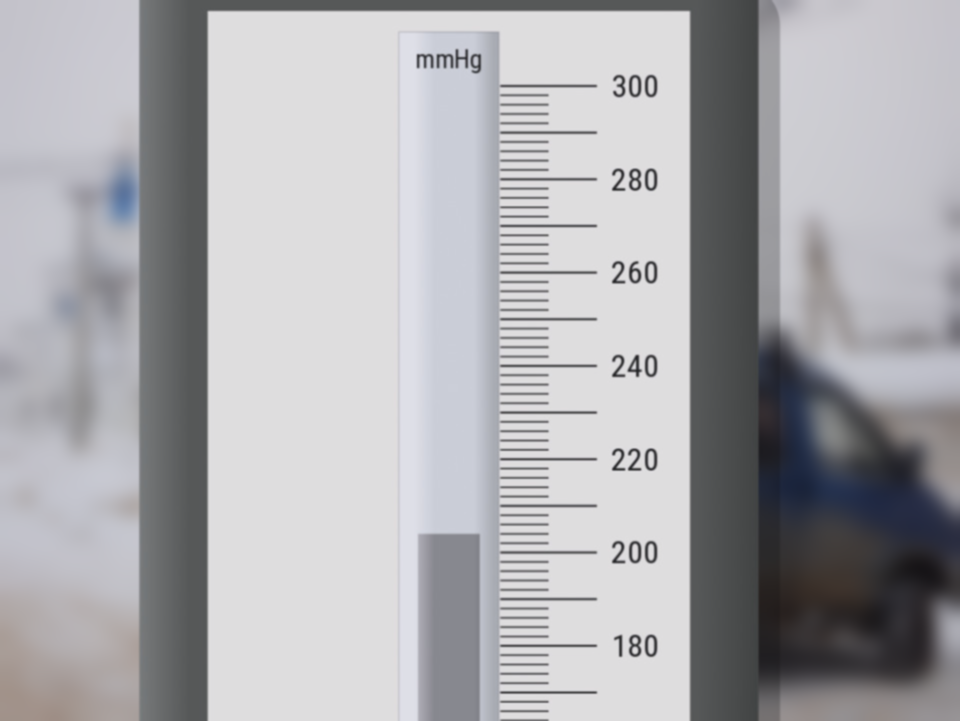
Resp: 204 mmHg
